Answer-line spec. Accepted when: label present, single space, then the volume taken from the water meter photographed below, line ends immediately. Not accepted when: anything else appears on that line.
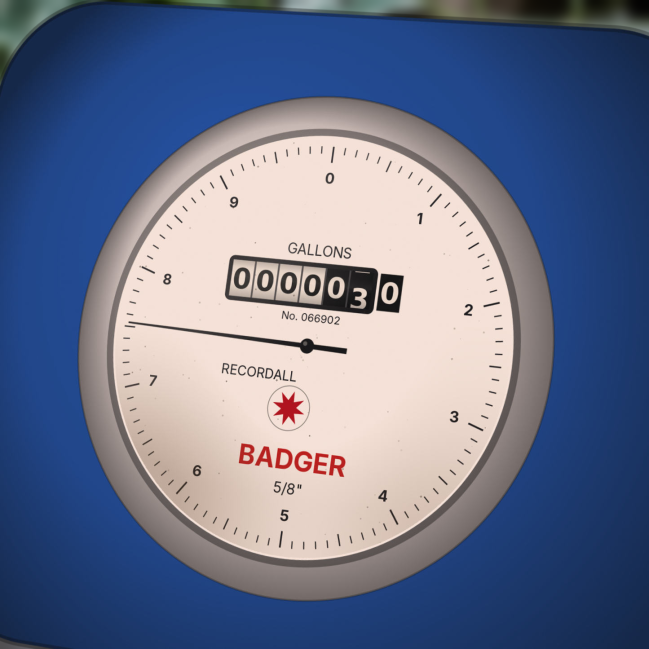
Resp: 27.5 gal
